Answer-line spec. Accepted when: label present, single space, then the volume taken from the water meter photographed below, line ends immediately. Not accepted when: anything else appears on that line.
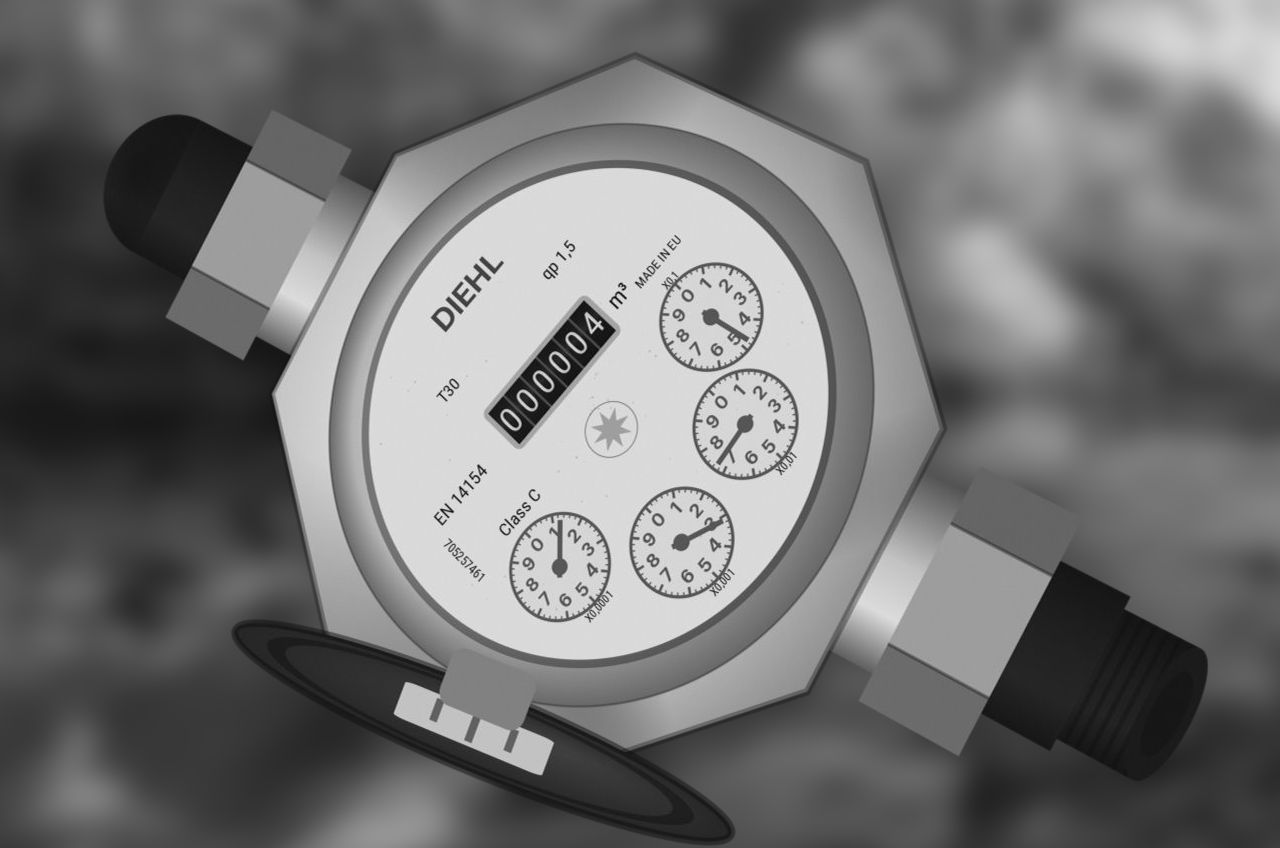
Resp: 4.4731 m³
